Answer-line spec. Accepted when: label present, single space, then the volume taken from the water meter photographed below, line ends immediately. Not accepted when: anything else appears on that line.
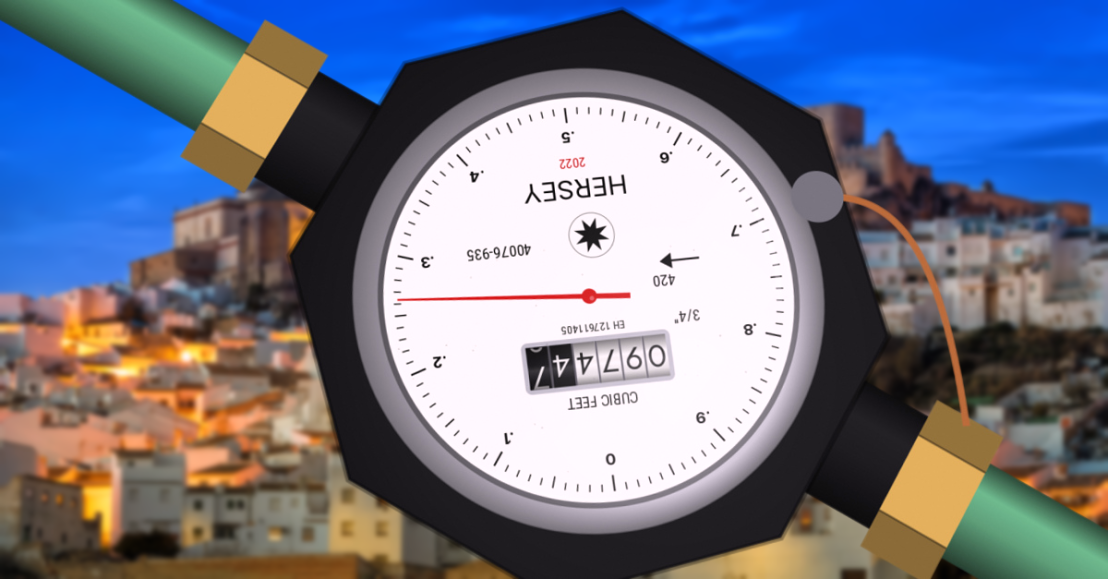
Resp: 97447.26 ft³
